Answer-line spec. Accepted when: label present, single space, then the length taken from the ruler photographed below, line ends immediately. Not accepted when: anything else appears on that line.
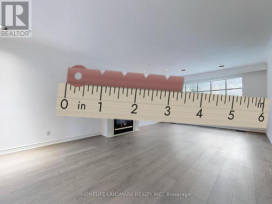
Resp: 3.375 in
